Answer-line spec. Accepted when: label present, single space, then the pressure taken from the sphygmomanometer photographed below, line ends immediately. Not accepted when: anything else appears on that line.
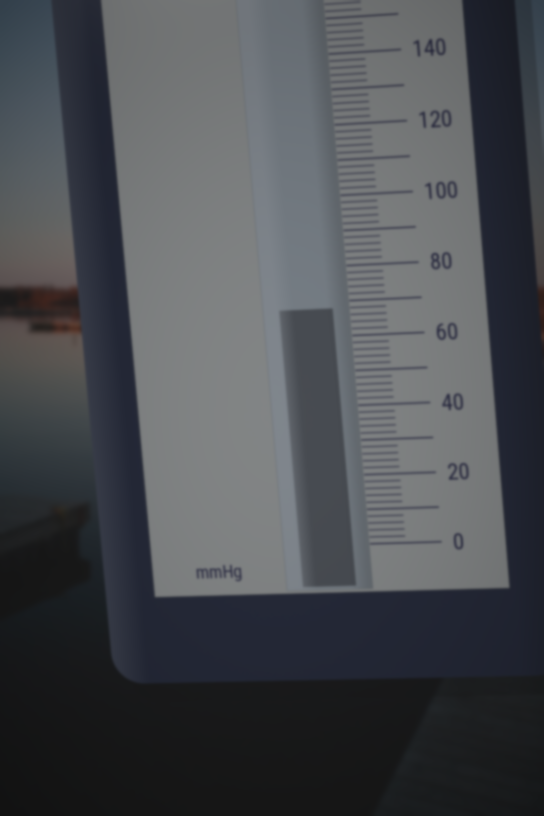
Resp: 68 mmHg
